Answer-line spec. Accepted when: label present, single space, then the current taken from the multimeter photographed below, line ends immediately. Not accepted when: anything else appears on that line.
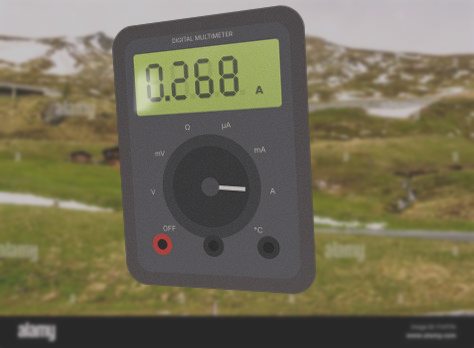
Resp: 0.268 A
